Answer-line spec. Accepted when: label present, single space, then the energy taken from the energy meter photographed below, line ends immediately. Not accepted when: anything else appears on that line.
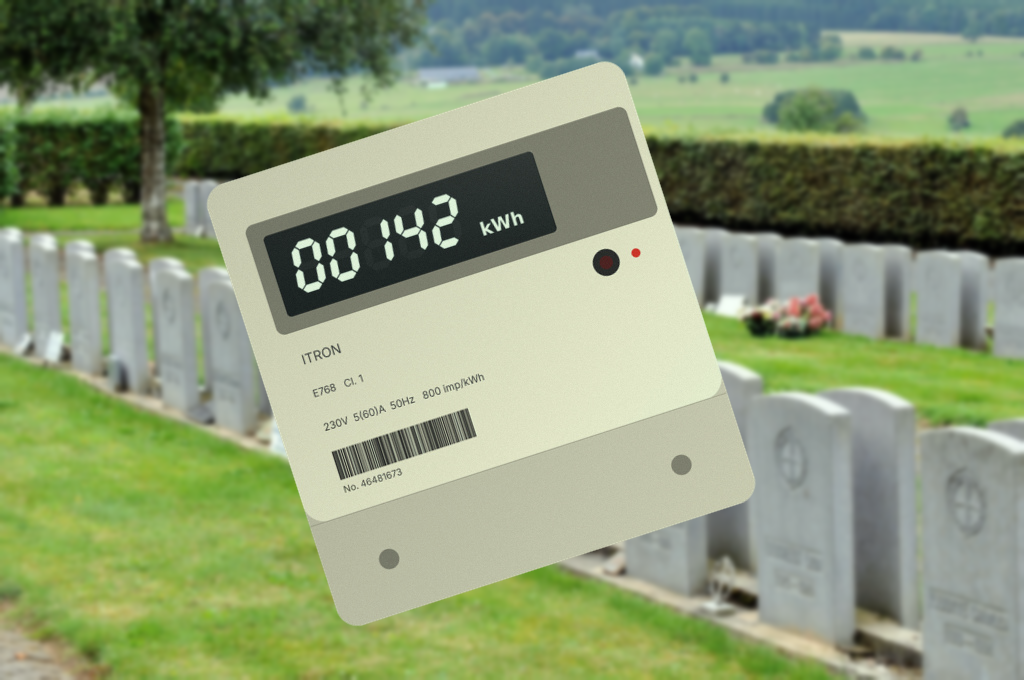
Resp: 142 kWh
